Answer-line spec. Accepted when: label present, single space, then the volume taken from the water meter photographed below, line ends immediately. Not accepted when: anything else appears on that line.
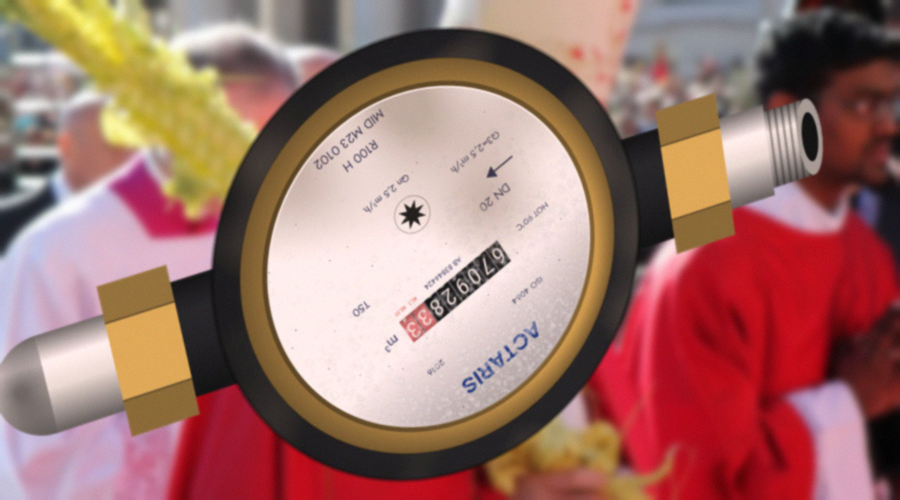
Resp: 670928.33 m³
